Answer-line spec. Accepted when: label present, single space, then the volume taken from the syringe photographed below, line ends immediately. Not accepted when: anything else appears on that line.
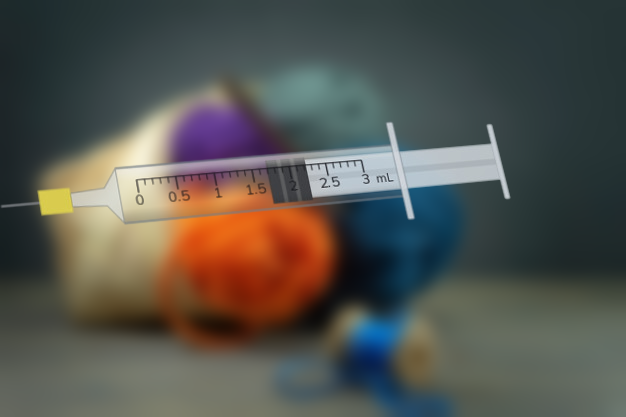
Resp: 1.7 mL
